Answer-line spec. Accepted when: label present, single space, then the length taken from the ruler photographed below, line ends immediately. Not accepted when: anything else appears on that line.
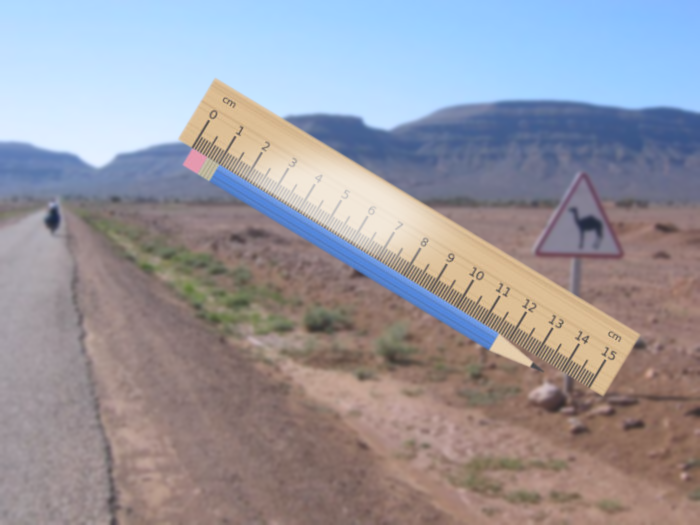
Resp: 13.5 cm
